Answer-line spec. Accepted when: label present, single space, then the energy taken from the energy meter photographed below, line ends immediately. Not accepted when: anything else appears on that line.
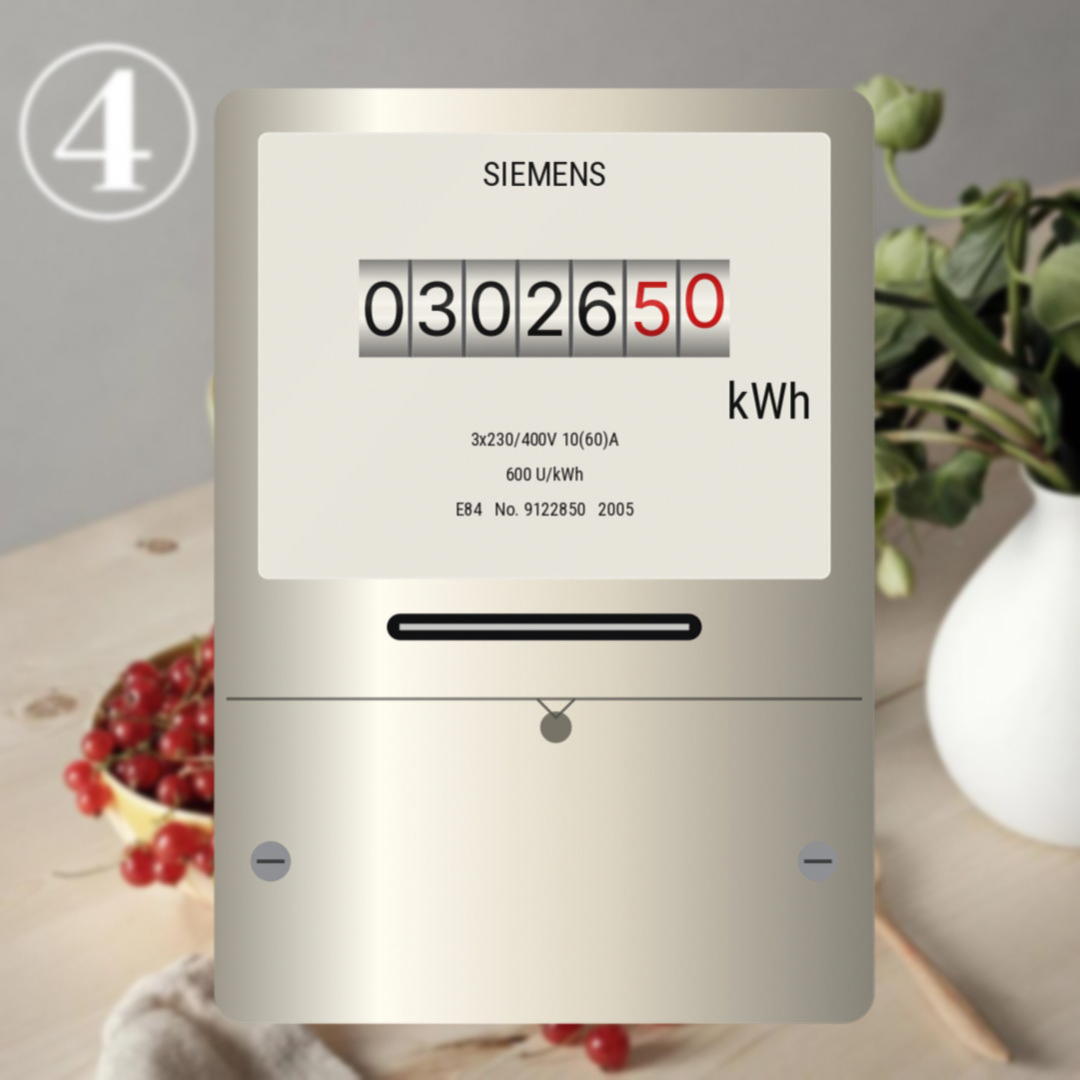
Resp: 3026.50 kWh
